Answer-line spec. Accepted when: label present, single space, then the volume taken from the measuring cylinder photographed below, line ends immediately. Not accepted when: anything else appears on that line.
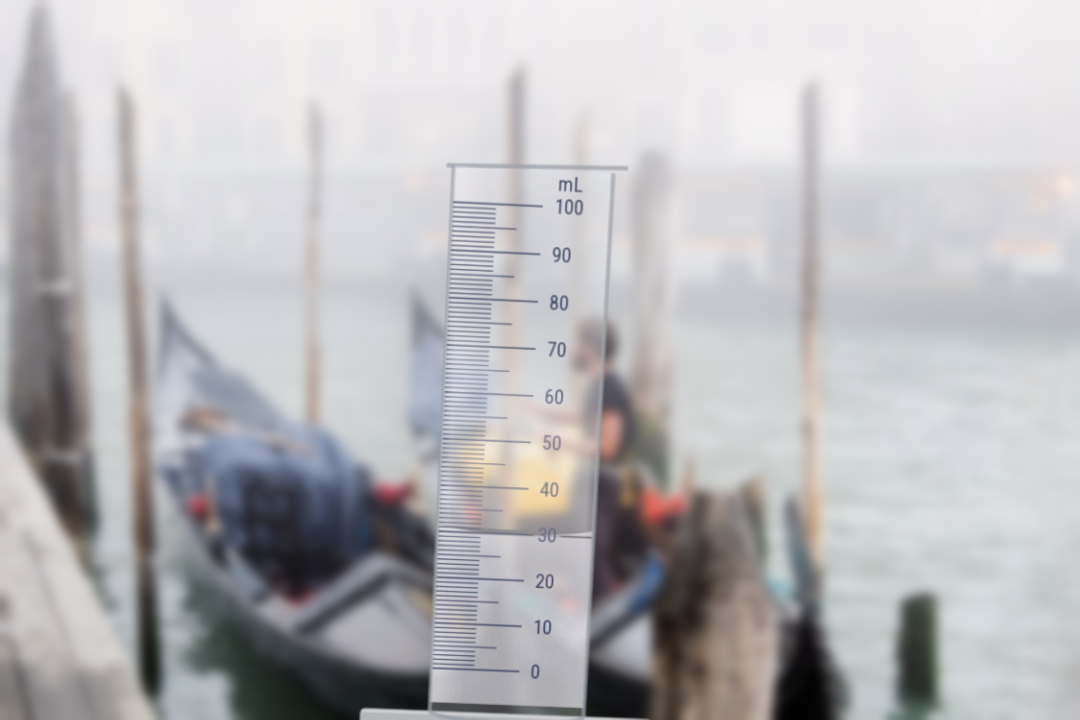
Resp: 30 mL
